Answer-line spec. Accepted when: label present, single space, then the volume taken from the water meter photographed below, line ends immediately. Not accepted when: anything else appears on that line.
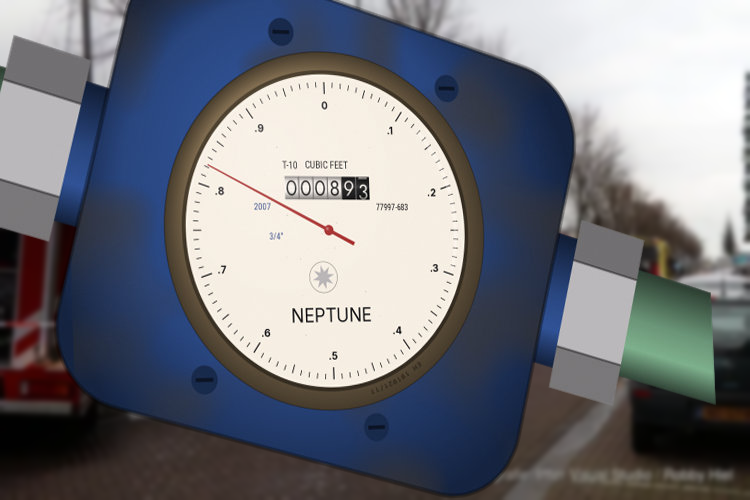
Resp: 892.82 ft³
